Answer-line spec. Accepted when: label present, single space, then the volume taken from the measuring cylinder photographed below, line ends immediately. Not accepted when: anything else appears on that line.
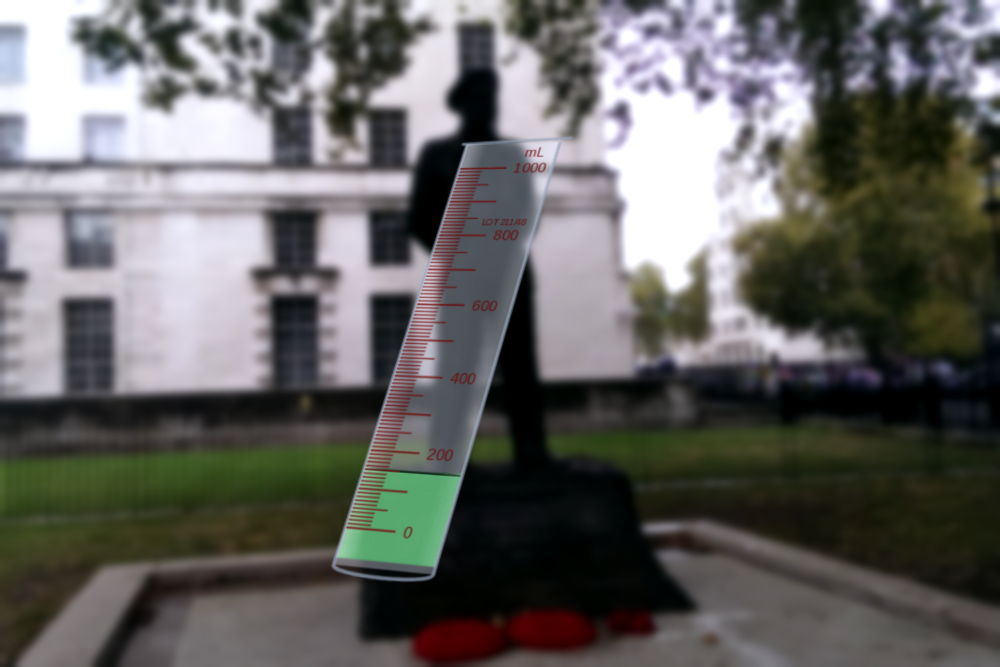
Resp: 150 mL
